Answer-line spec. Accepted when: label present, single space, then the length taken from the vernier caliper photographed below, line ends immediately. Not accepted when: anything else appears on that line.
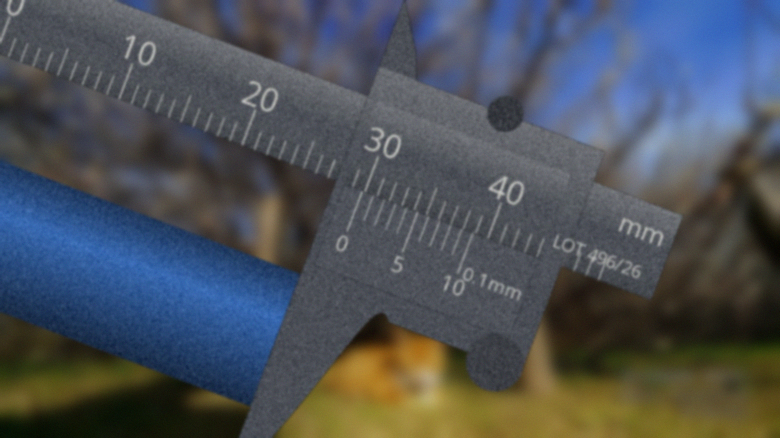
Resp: 29.8 mm
